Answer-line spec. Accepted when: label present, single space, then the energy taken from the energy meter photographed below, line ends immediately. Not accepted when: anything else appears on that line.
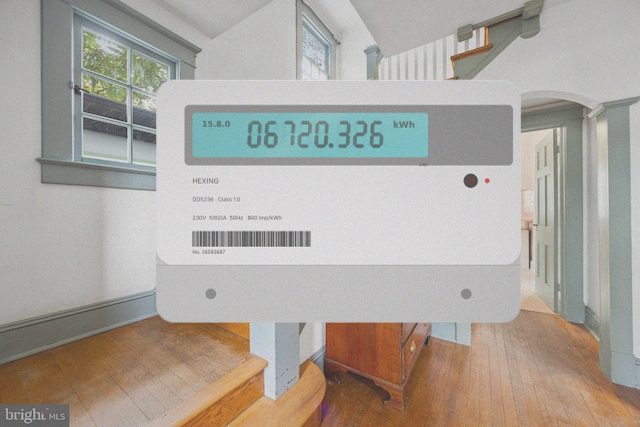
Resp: 6720.326 kWh
